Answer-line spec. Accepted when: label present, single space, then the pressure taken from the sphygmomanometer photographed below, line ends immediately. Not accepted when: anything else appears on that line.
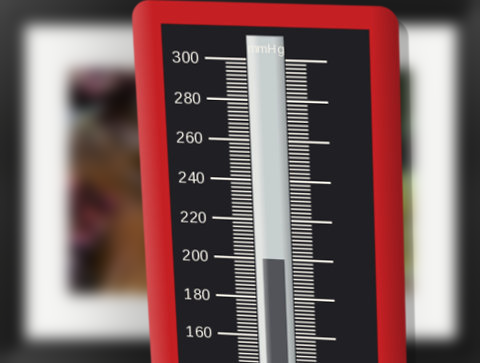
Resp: 200 mmHg
